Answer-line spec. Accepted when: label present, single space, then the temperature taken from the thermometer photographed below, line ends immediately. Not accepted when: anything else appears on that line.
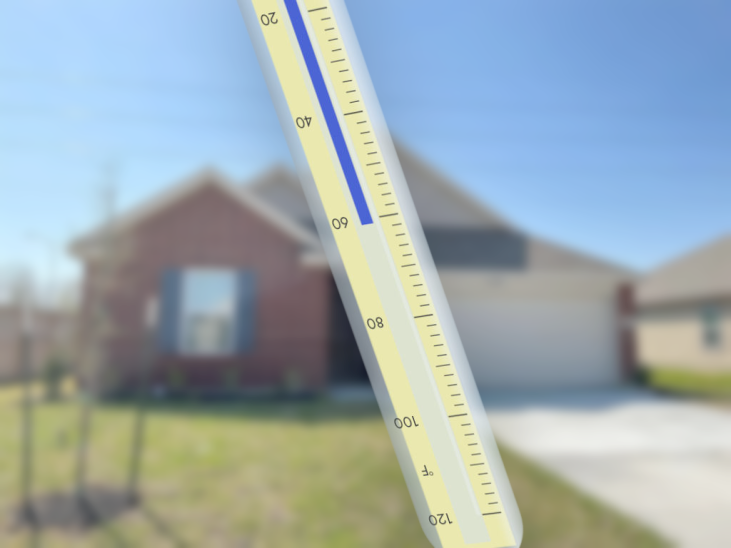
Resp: 61 °F
